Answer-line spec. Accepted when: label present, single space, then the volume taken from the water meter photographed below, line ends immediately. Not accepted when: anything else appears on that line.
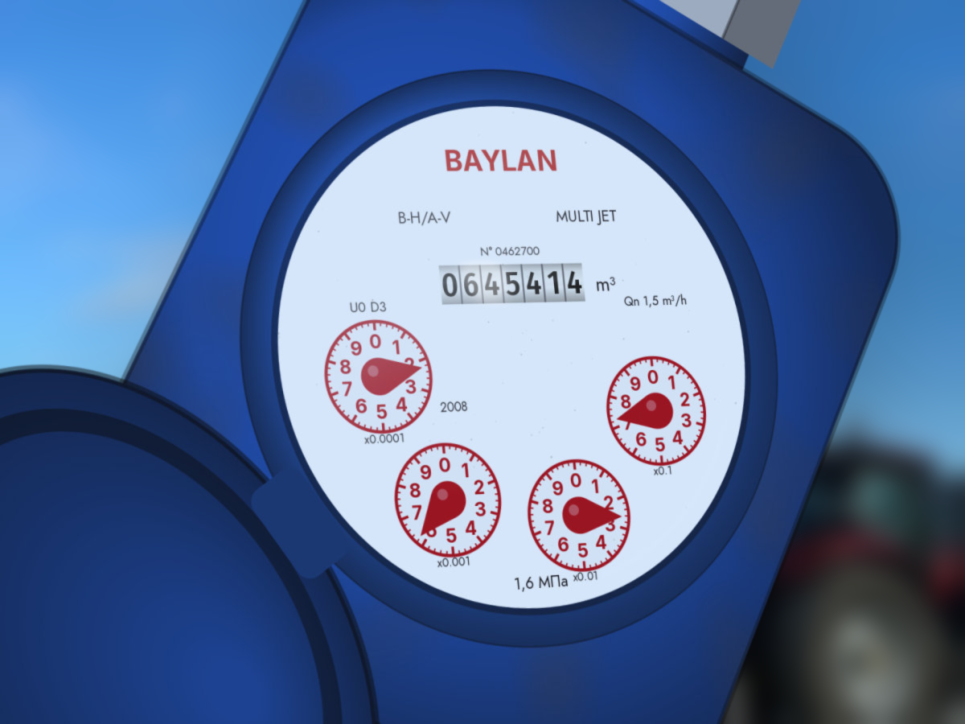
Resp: 645414.7262 m³
